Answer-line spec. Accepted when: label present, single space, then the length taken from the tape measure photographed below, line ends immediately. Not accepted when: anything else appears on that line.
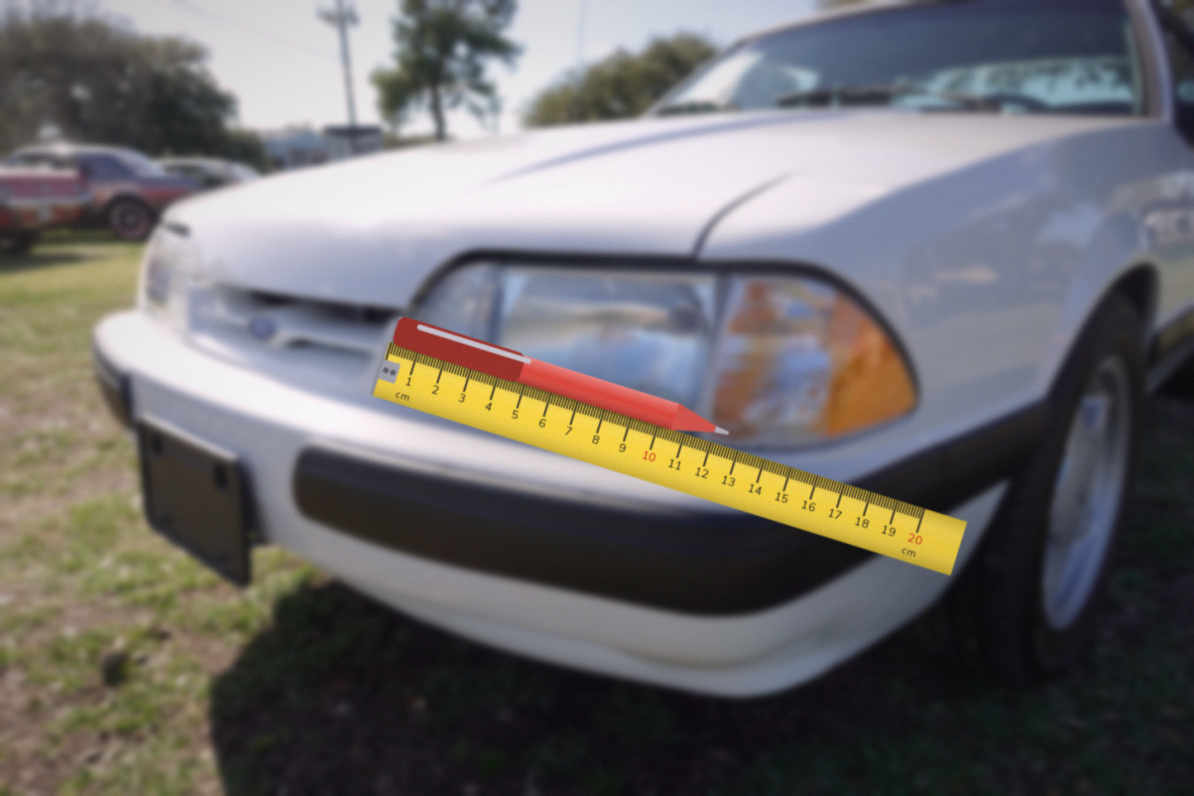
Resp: 12.5 cm
